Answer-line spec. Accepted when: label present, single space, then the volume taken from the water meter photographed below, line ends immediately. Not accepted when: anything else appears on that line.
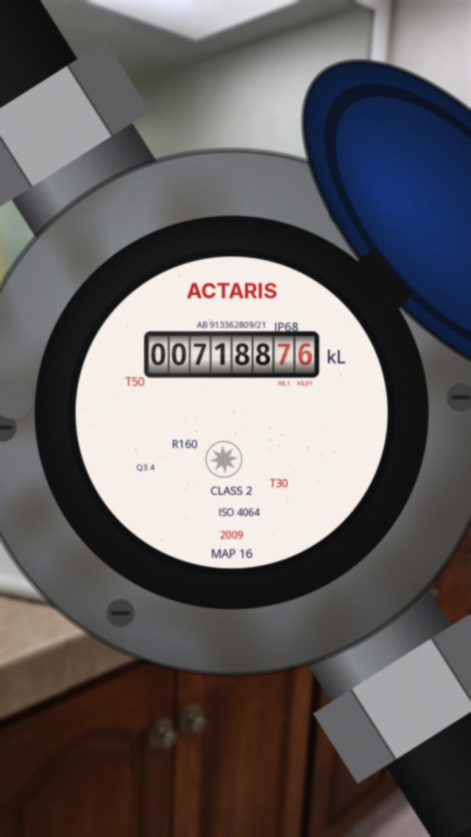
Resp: 7188.76 kL
